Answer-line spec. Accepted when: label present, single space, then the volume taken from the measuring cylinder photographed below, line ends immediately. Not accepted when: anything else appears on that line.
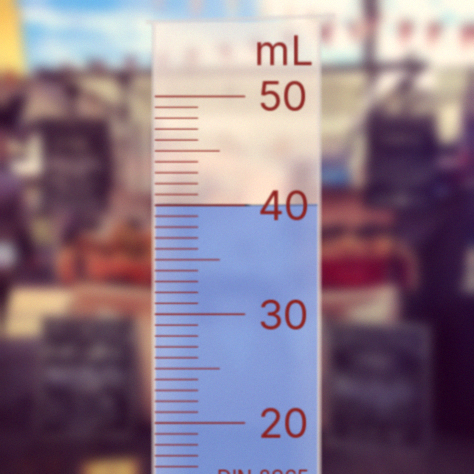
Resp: 40 mL
